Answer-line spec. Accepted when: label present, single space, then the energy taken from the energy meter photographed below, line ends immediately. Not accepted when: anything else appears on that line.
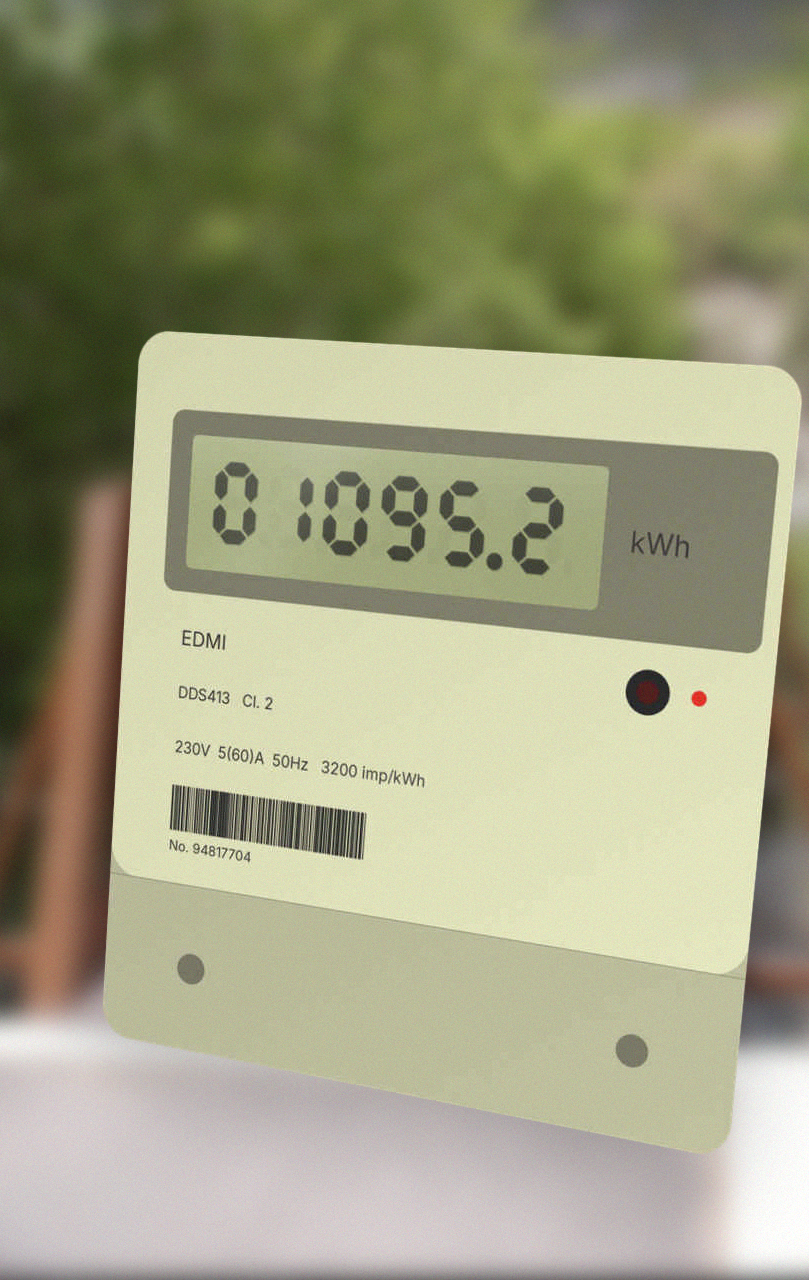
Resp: 1095.2 kWh
